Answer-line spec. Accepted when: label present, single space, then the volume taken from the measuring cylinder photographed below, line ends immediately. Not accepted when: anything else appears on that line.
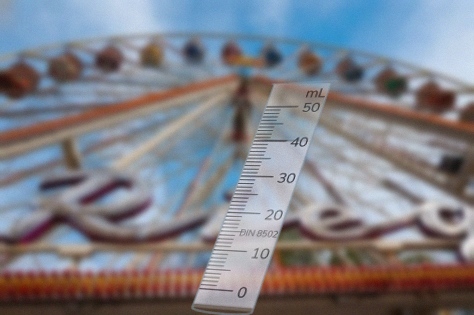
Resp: 40 mL
